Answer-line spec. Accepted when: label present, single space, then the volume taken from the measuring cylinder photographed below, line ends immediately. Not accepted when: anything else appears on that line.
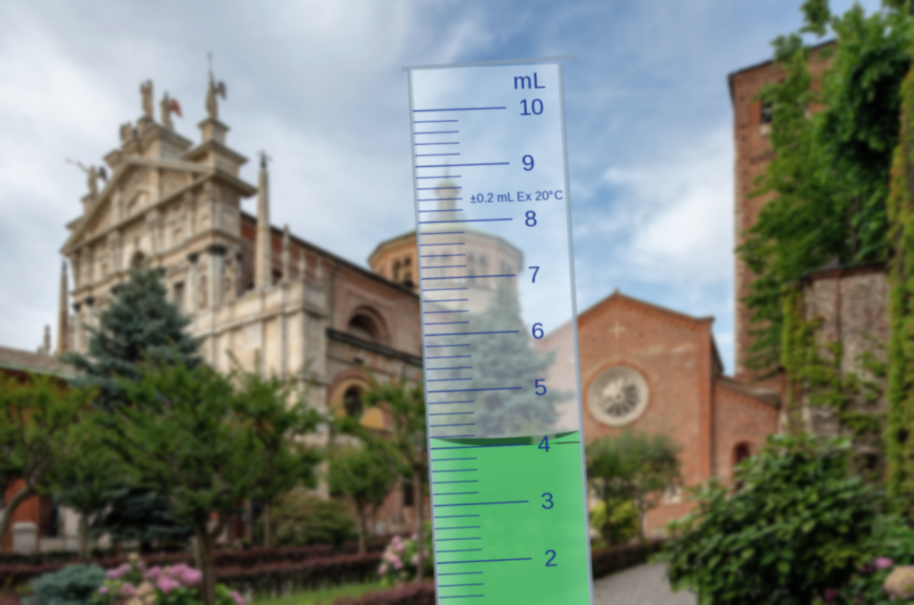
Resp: 4 mL
